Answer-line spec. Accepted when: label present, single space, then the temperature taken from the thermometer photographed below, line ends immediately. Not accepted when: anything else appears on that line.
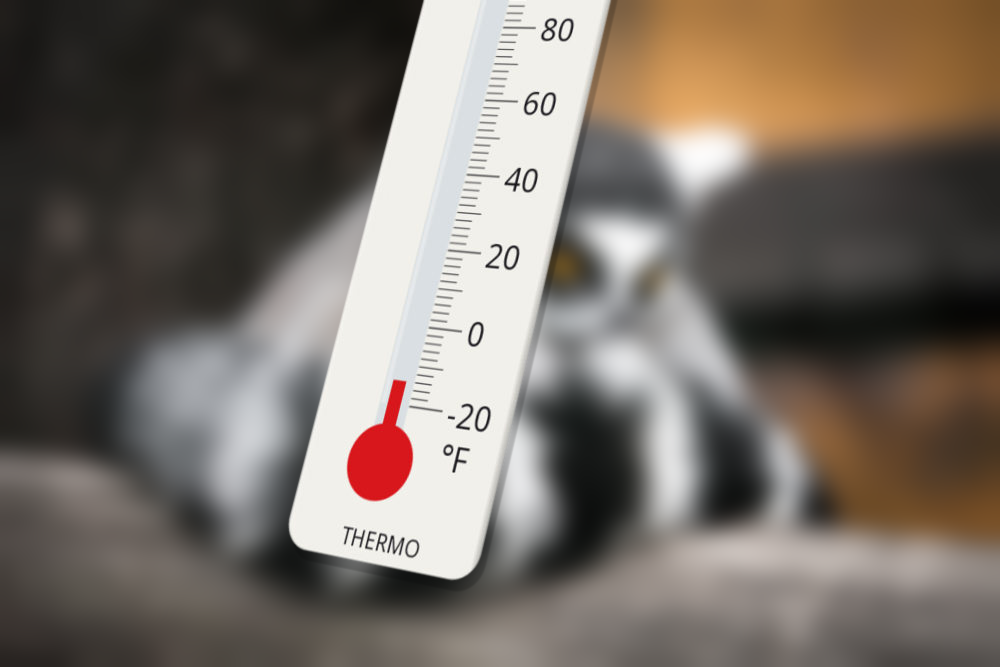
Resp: -14 °F
